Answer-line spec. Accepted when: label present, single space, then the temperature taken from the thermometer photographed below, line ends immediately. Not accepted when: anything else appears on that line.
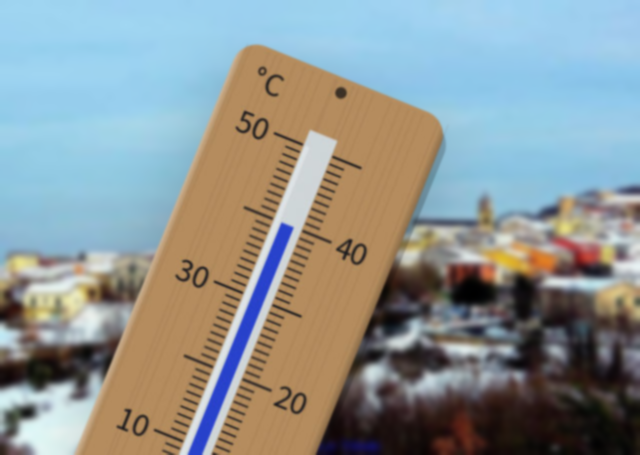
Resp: 40 °C
